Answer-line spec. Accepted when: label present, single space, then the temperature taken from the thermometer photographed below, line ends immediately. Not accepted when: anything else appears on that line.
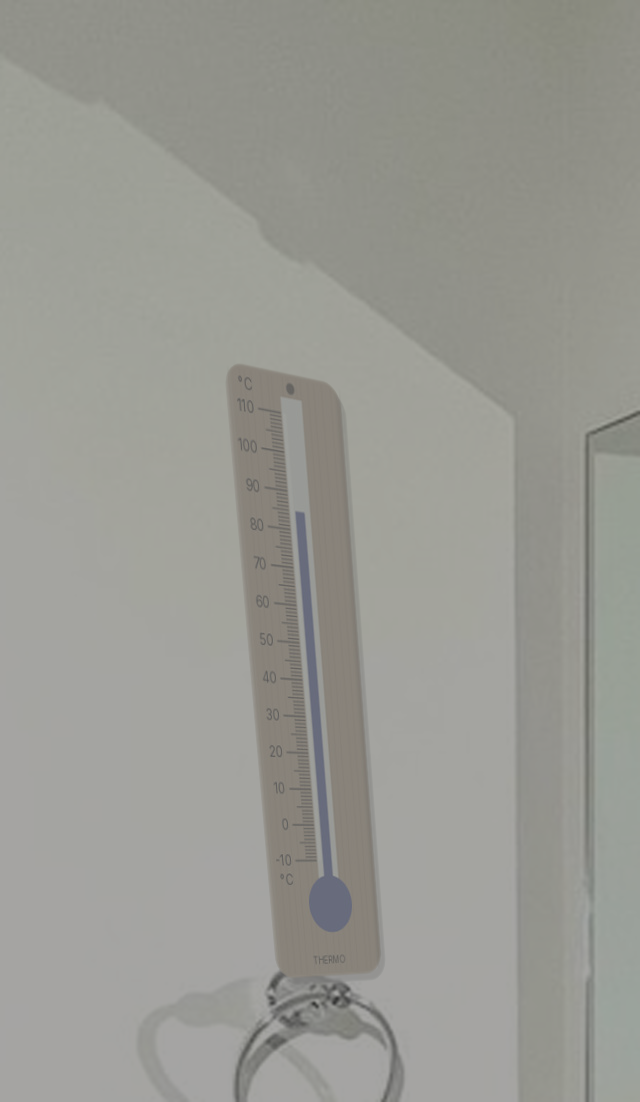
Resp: 85 °C
